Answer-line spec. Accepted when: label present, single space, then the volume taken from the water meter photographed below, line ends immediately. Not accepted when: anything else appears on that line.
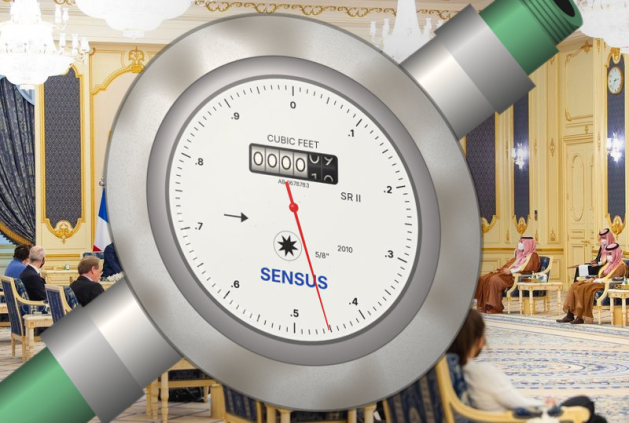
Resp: 9.45 ft³
